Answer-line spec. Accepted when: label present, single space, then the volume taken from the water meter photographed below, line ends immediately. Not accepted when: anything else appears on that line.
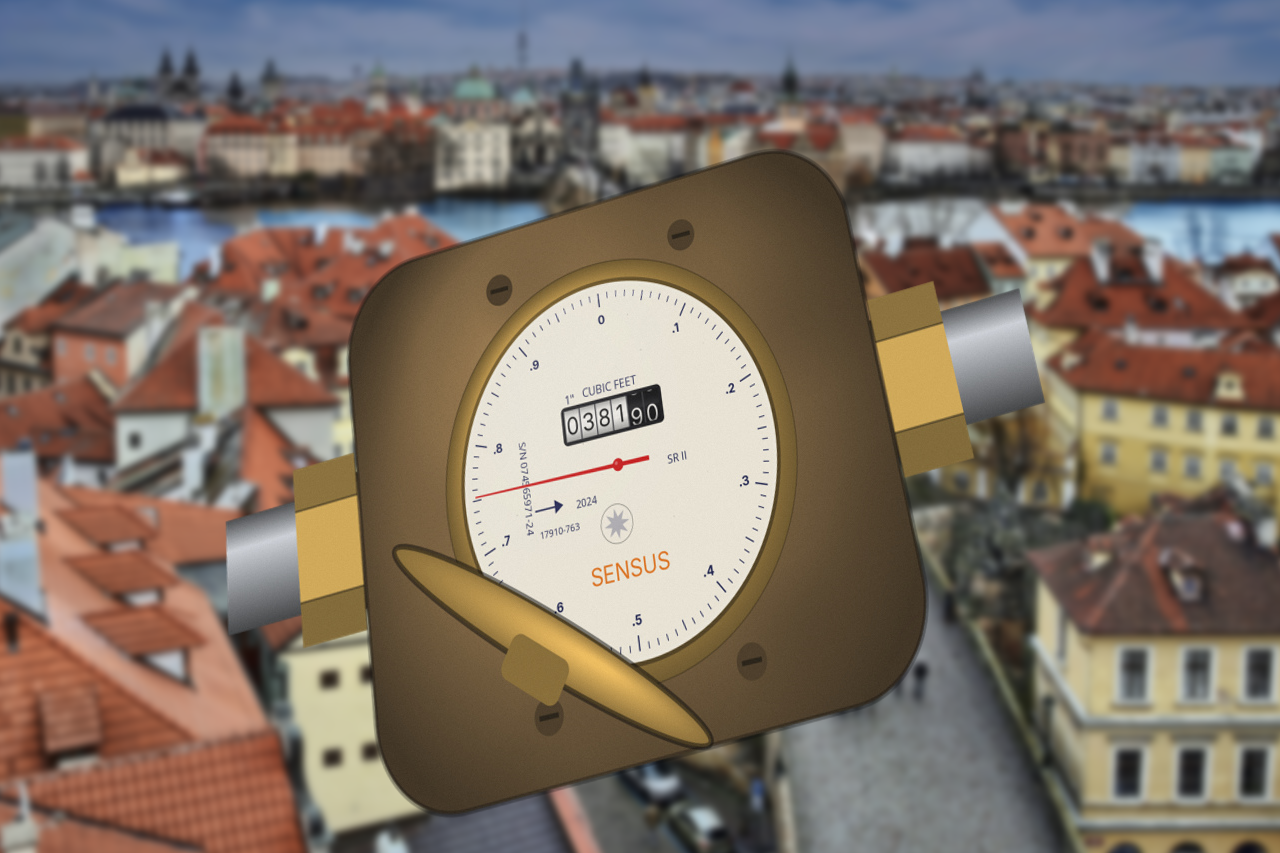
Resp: 38189.75 ft³
